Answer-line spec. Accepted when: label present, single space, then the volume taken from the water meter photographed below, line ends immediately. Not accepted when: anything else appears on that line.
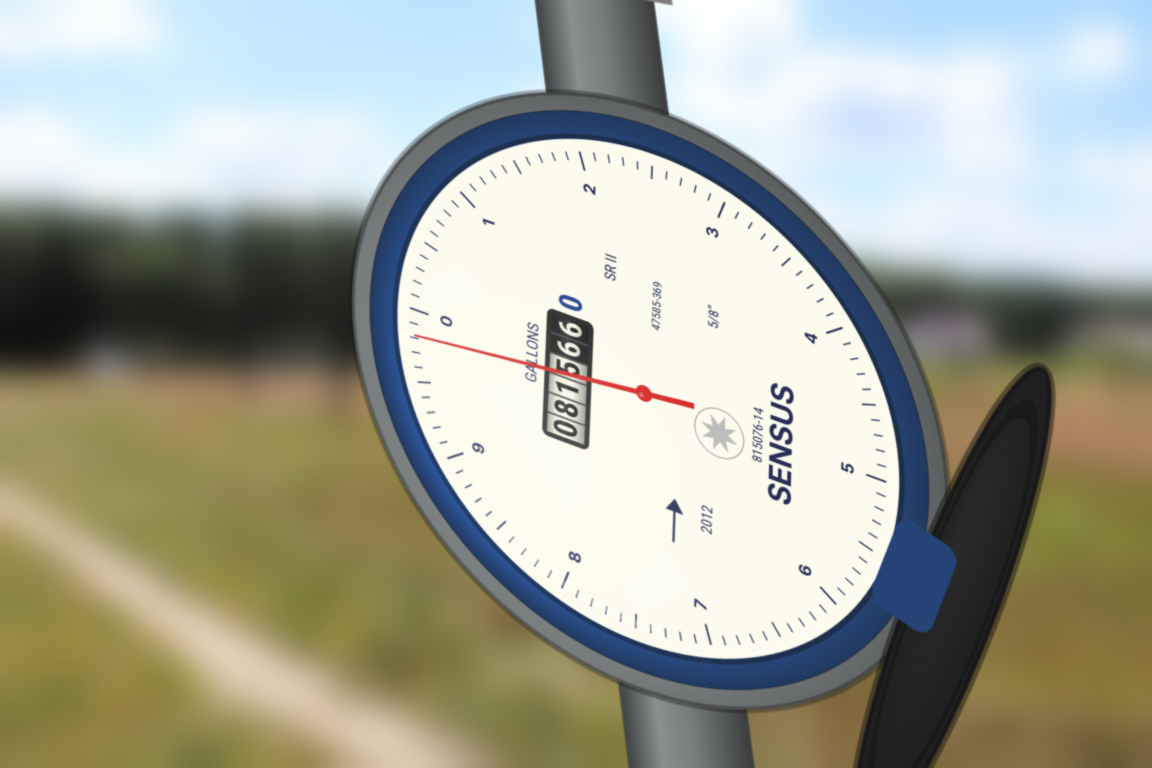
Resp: 815659.8 gal
